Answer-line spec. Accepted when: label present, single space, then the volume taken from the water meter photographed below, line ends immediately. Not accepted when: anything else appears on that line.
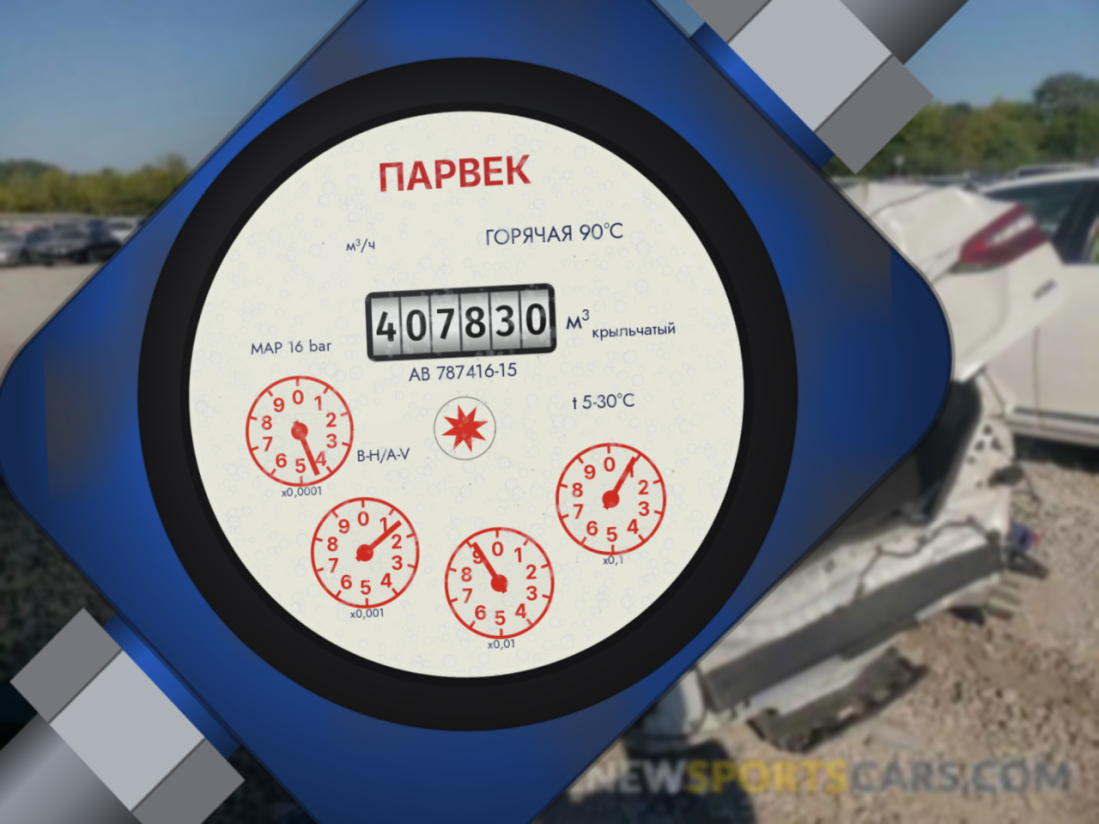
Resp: 407830.0914 m³
